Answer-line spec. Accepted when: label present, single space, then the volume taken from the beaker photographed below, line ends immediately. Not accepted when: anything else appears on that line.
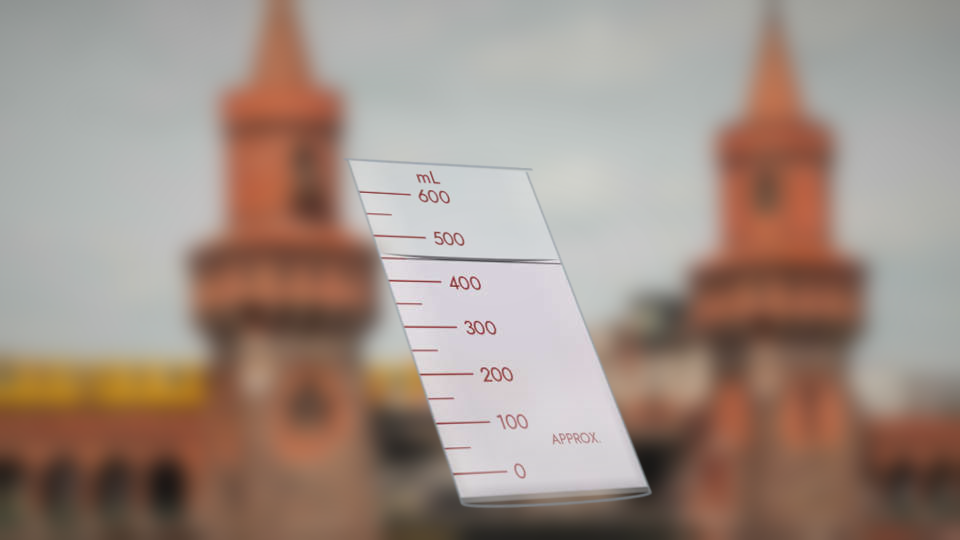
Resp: 450 mL
